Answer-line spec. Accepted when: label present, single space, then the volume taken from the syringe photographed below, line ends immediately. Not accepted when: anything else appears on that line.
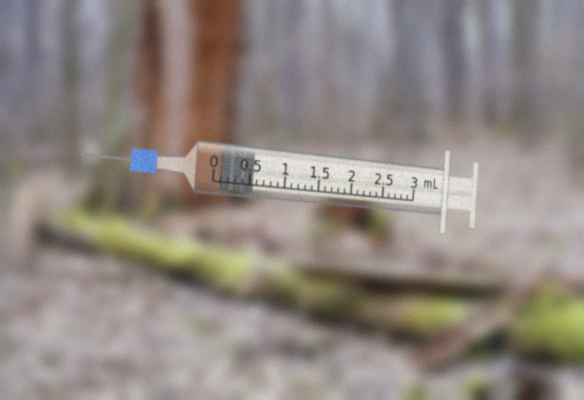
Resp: 0.1 mL
